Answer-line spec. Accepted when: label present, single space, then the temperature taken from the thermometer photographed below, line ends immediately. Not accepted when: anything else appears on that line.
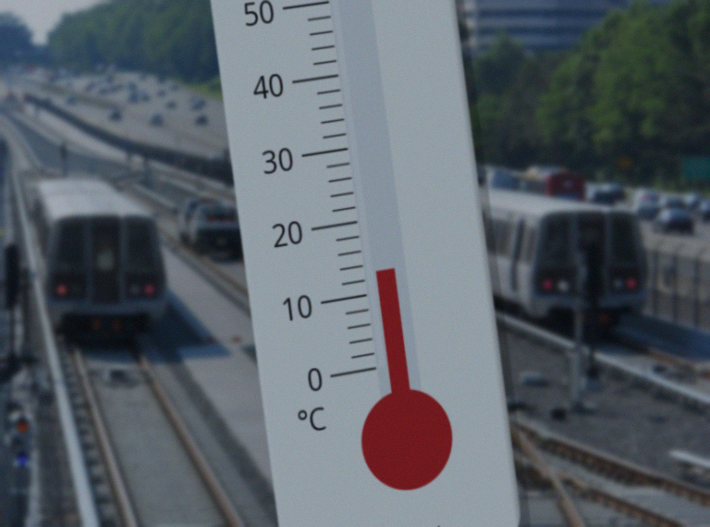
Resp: 13 °C
